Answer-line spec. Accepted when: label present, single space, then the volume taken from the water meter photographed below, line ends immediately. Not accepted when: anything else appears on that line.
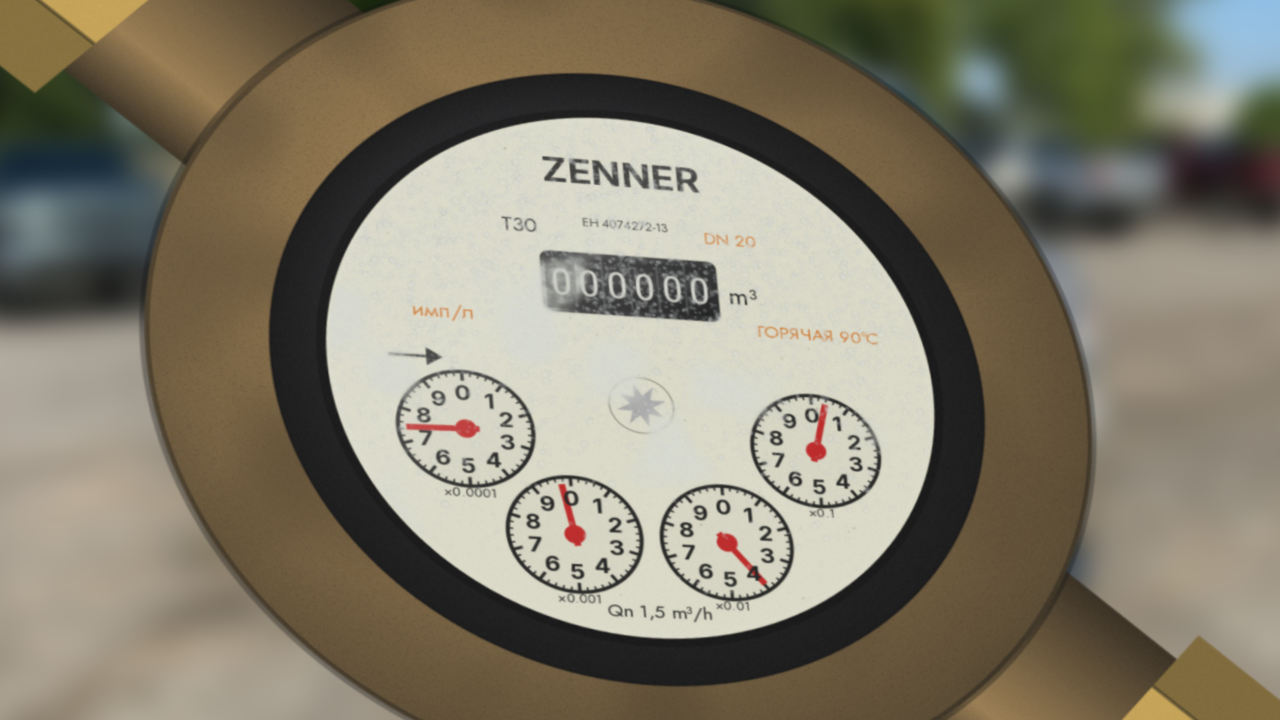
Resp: 0.0397 m³
